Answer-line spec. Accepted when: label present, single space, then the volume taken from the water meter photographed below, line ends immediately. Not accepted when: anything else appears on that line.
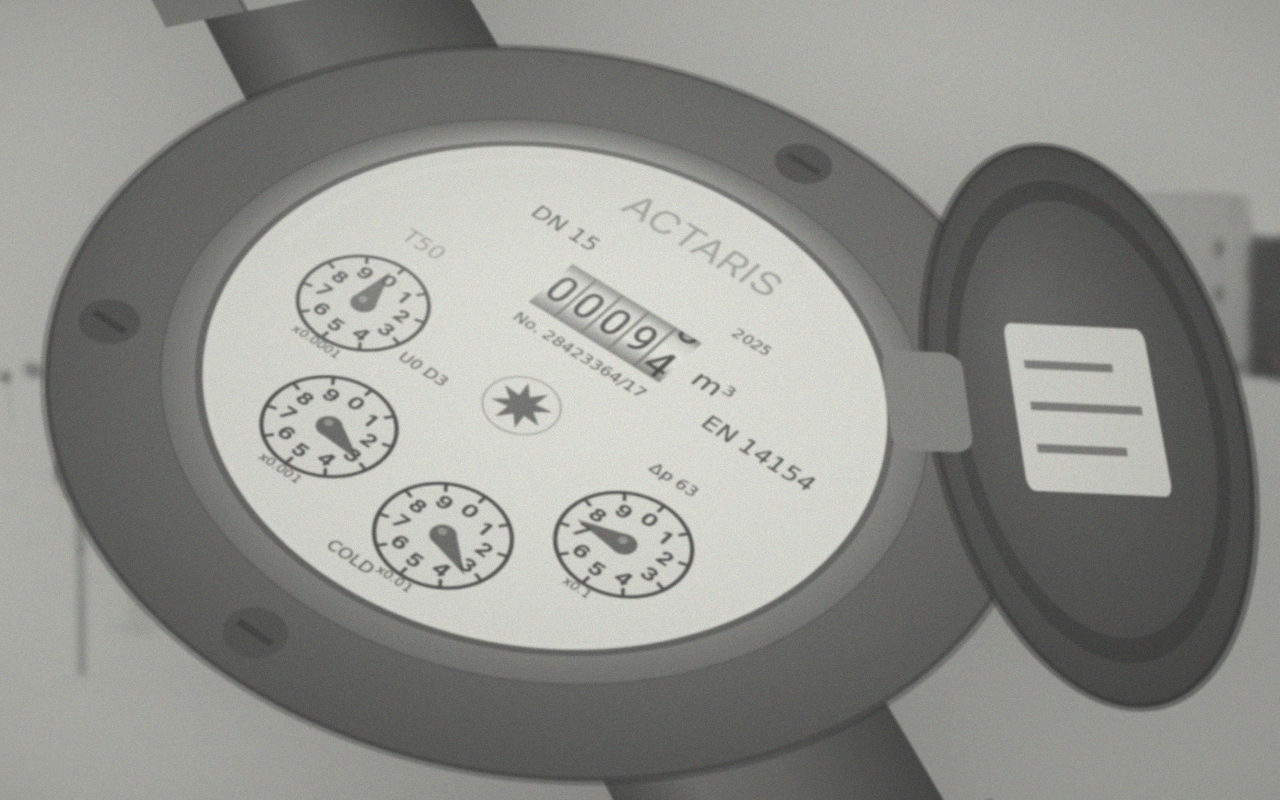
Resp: 93.7329 m³
